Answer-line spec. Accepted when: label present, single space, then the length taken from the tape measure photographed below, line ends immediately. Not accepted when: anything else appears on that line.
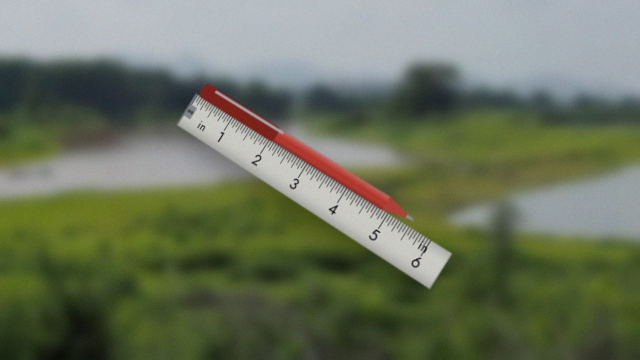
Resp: 5.5 in
